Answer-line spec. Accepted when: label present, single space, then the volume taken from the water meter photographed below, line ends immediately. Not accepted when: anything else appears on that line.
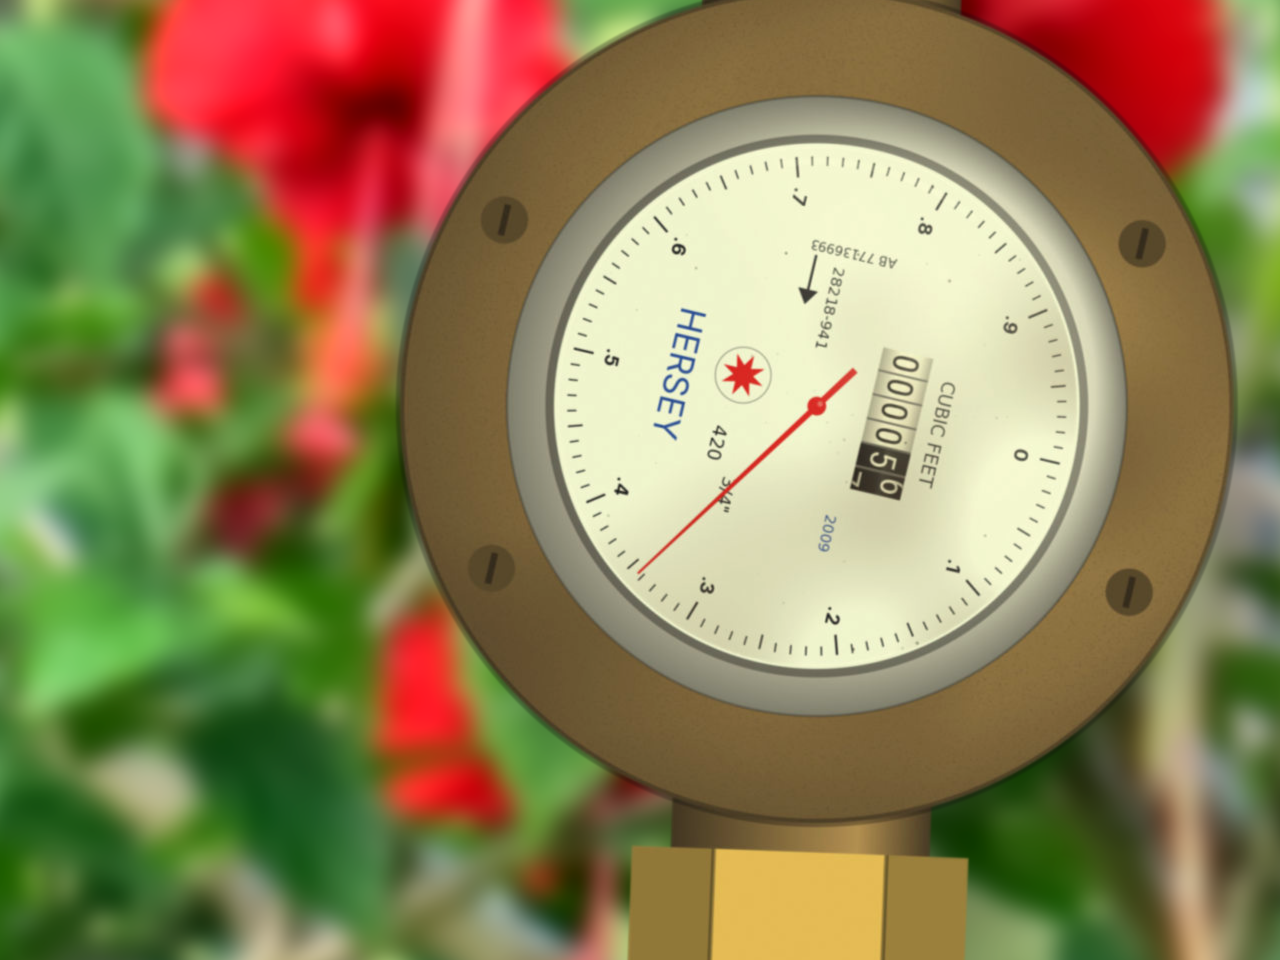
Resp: 56.34 ft³
